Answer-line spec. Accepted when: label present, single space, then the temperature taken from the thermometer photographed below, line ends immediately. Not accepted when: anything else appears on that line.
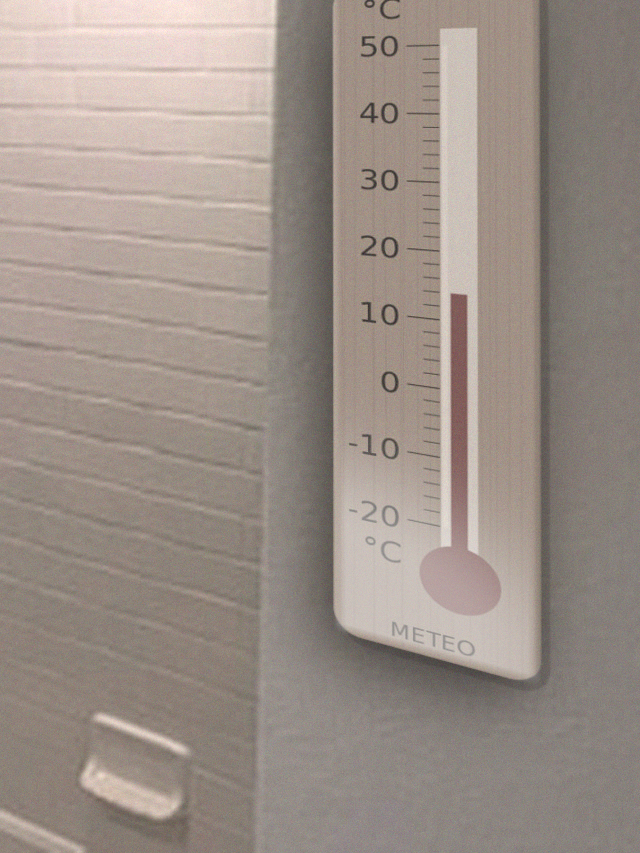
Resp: 14 °C
